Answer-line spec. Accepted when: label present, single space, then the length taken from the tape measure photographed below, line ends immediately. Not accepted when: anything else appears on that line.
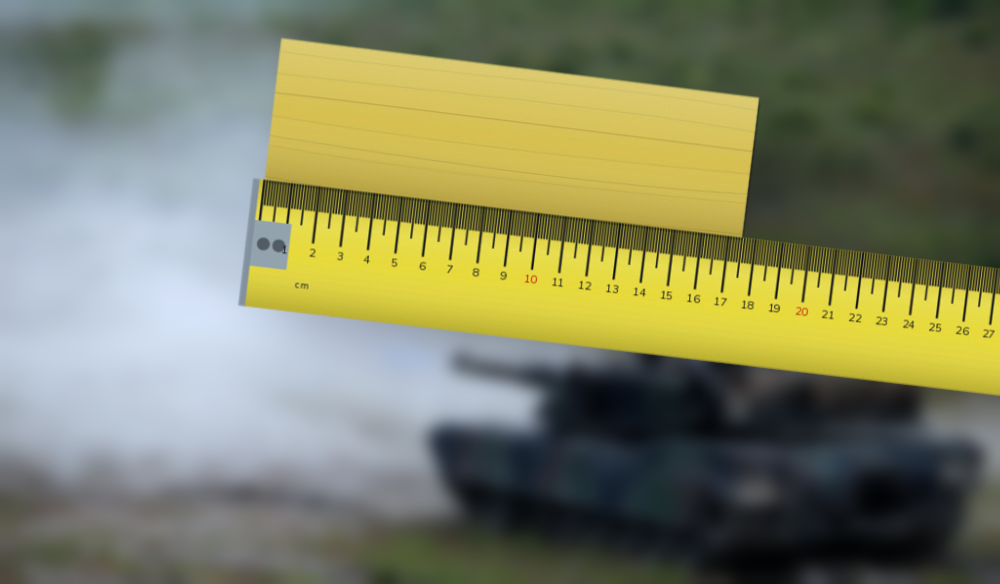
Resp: 17.5 cm
